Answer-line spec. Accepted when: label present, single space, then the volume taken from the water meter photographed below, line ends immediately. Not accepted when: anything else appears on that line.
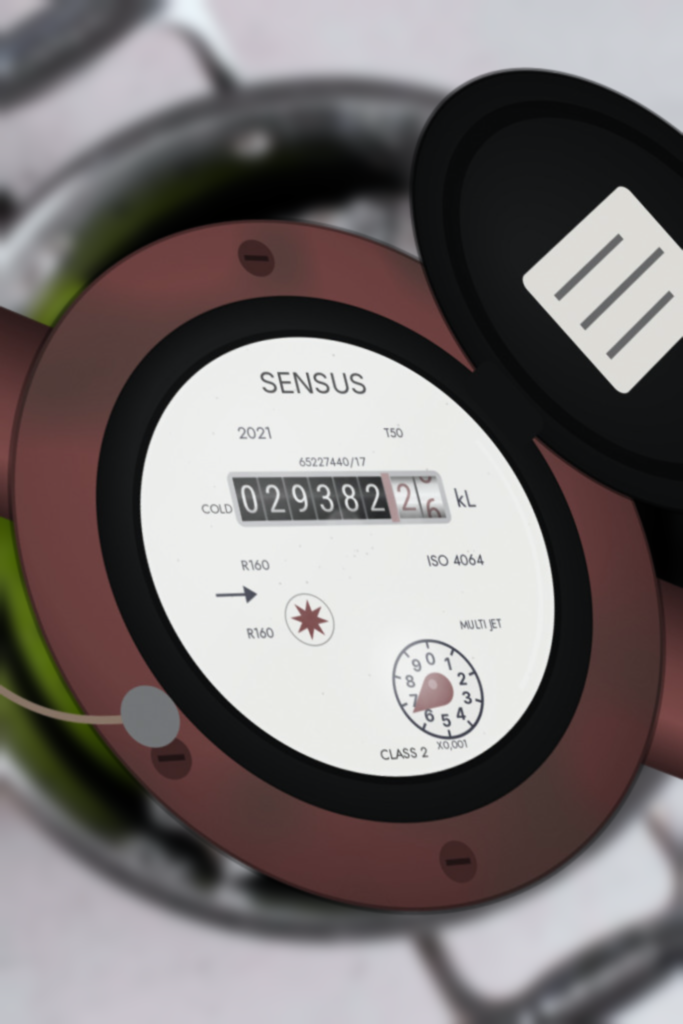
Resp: 29382.256 kL
